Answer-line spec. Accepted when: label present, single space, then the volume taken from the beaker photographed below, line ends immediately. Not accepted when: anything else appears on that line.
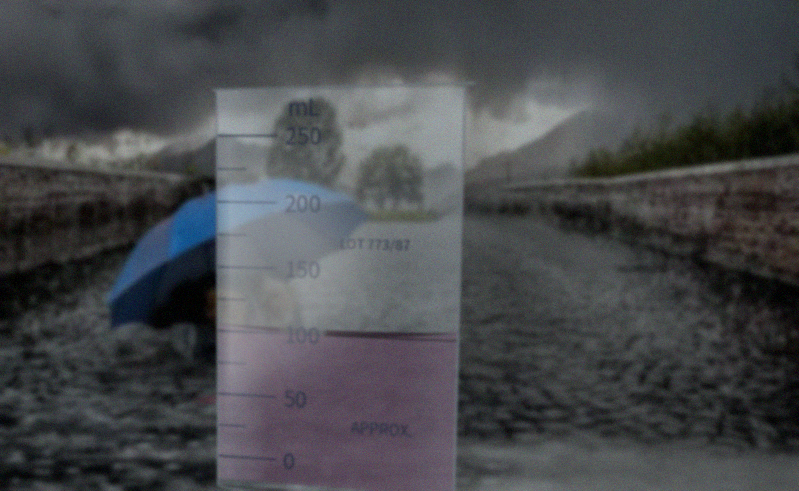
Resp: 100 mL
